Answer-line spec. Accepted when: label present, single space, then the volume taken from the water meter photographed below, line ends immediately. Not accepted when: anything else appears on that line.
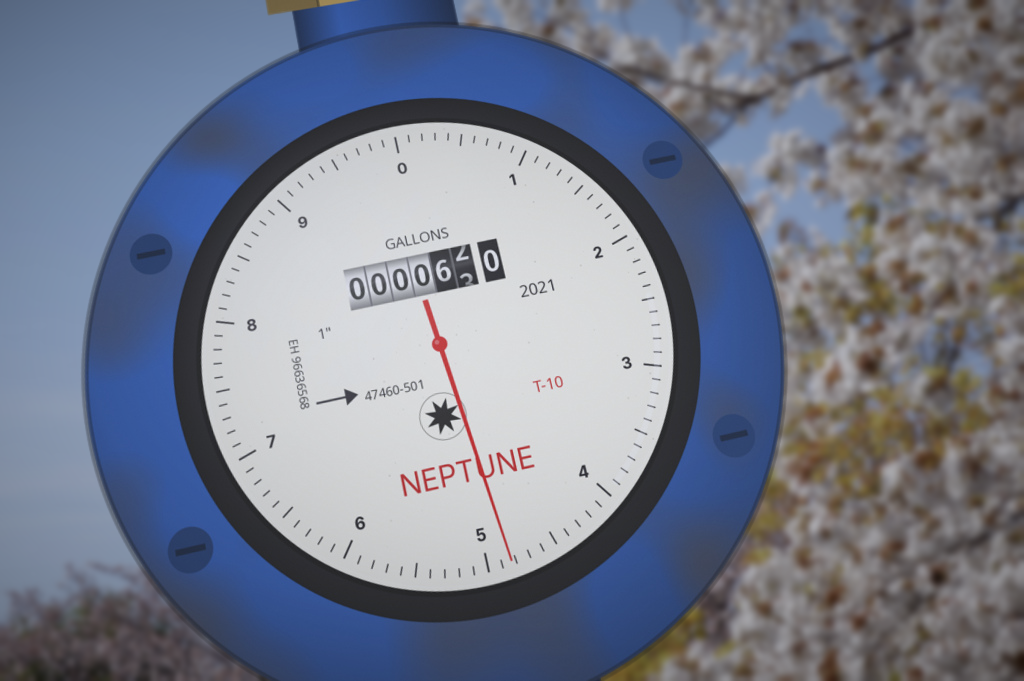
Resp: 624.8 gal
